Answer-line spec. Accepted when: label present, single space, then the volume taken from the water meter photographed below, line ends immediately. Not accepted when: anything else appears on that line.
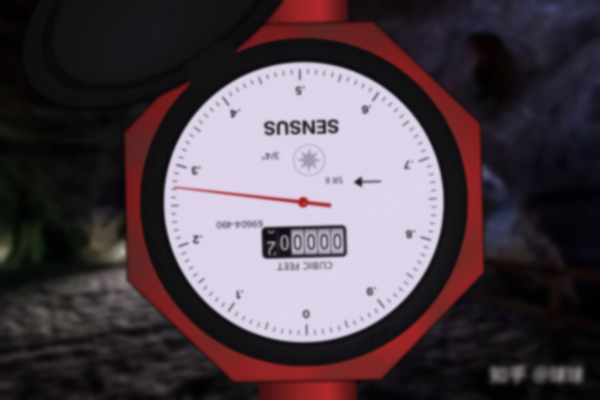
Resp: 2.27 ft³
